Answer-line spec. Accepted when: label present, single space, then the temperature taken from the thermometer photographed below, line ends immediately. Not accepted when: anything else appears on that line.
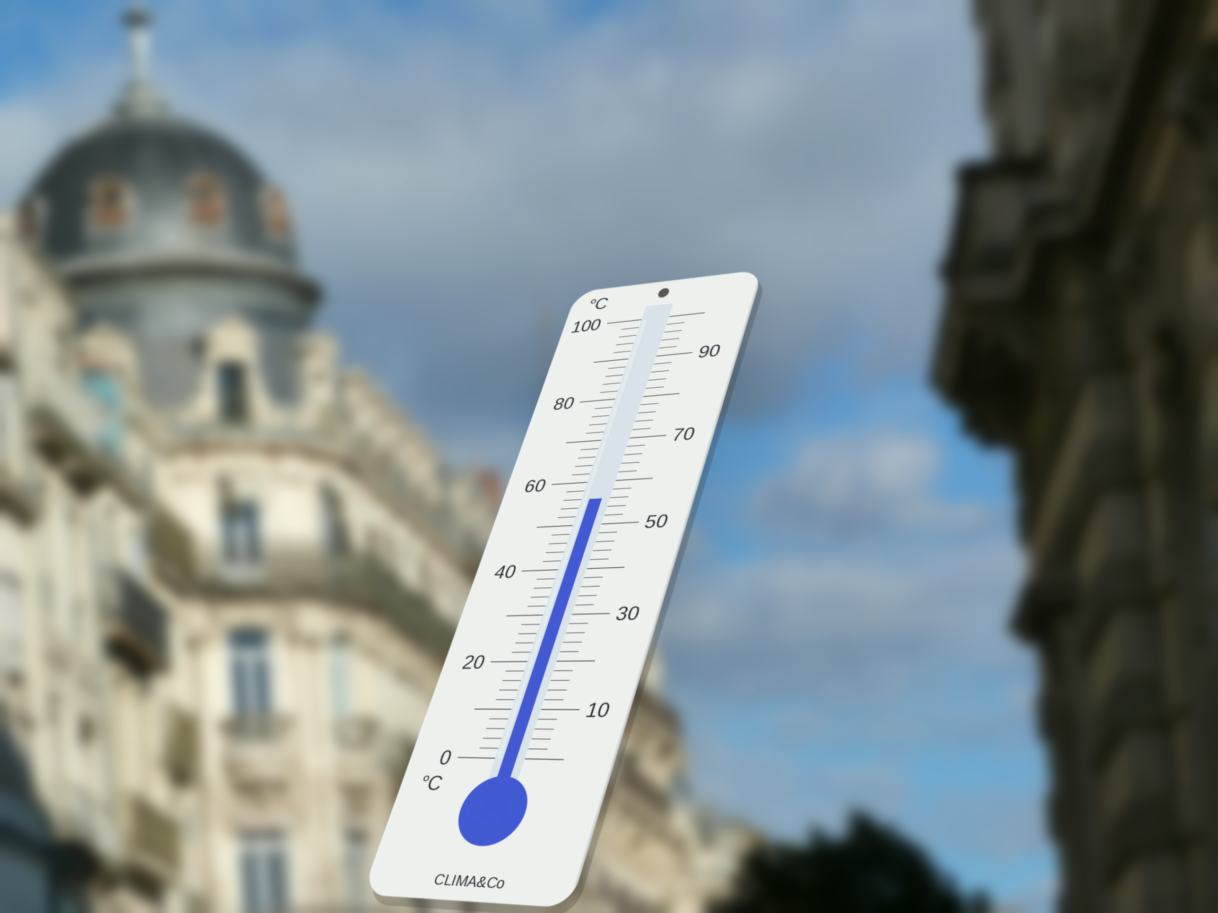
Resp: 56 °C
